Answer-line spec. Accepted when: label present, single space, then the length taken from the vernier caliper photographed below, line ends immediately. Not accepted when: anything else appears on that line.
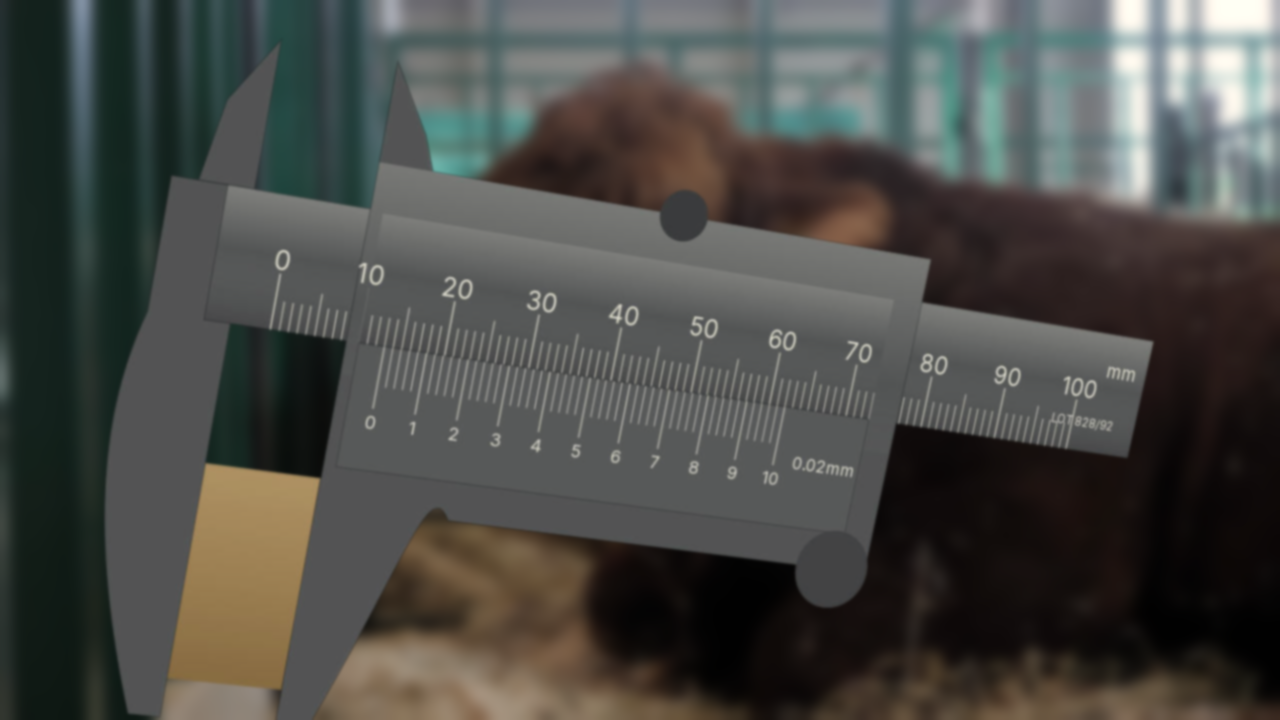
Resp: 13.0 mm
